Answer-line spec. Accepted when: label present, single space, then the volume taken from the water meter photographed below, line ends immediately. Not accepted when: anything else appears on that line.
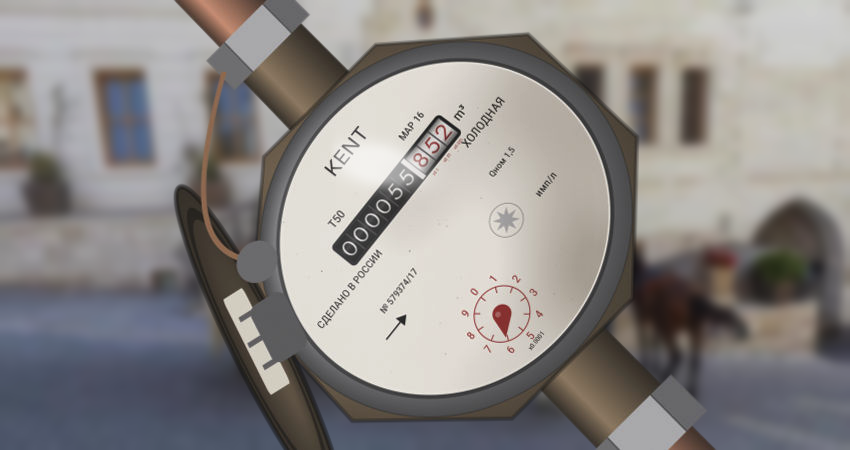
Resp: 55.8526 m³
